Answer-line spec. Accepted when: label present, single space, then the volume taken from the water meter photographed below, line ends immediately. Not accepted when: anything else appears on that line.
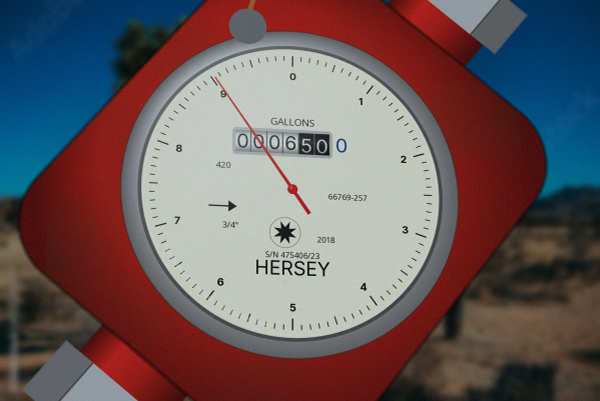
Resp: 6499.0 gal
